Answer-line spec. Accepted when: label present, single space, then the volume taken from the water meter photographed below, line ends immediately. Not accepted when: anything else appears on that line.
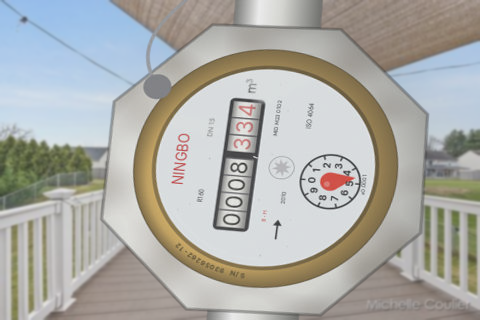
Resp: 8.3344 m³
